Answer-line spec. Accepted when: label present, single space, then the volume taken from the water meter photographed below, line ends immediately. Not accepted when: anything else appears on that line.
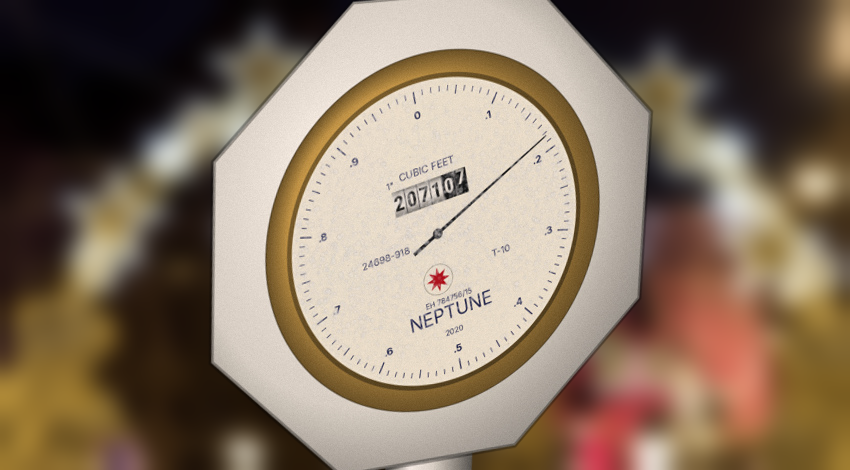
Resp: 207107.18 ft³
